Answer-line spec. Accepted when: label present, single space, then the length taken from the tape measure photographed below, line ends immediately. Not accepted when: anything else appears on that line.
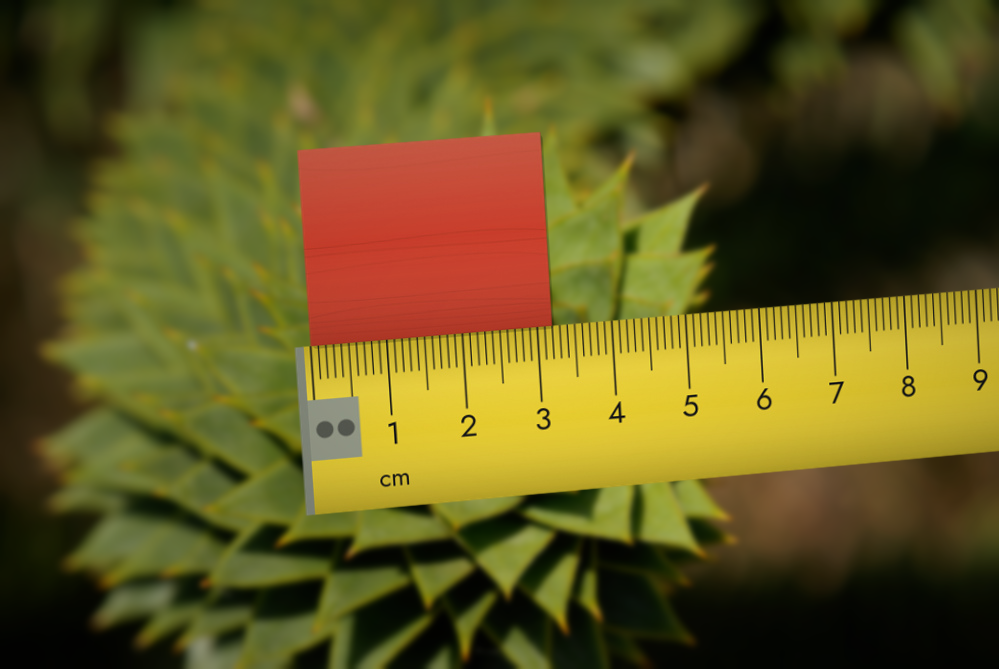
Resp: 3.2 cm
